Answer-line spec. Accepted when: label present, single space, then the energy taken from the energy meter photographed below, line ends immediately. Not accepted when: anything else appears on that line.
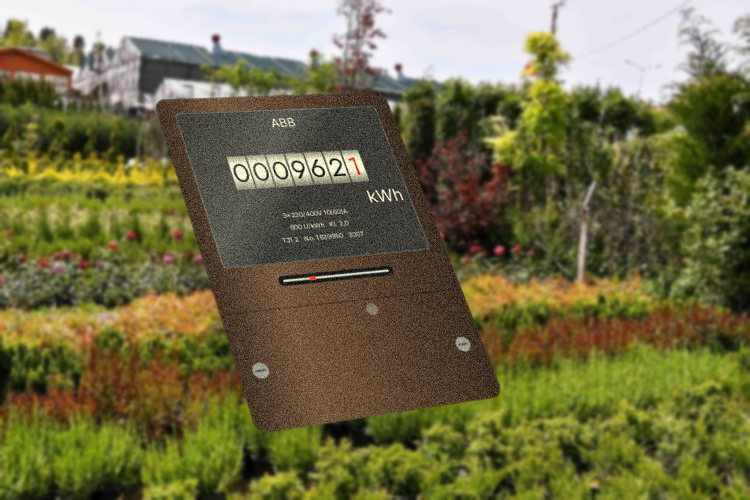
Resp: 962.1 kWh
